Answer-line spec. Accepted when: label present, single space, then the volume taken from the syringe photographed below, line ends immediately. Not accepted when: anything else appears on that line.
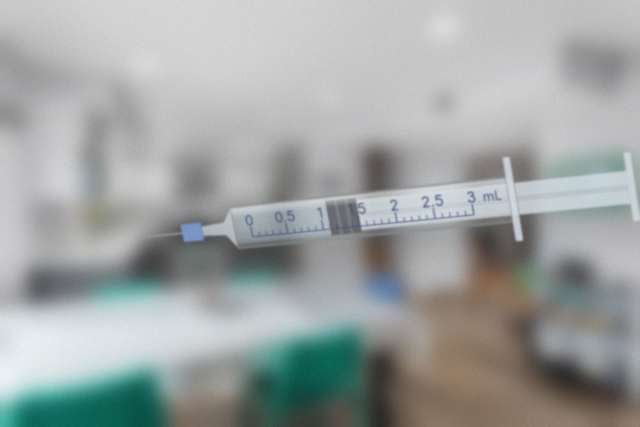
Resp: 1.1 mL
